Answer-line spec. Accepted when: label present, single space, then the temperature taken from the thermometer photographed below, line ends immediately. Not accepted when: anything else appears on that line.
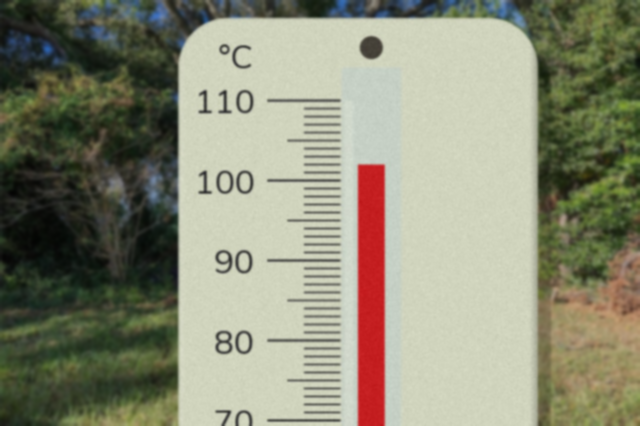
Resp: 102 °C
